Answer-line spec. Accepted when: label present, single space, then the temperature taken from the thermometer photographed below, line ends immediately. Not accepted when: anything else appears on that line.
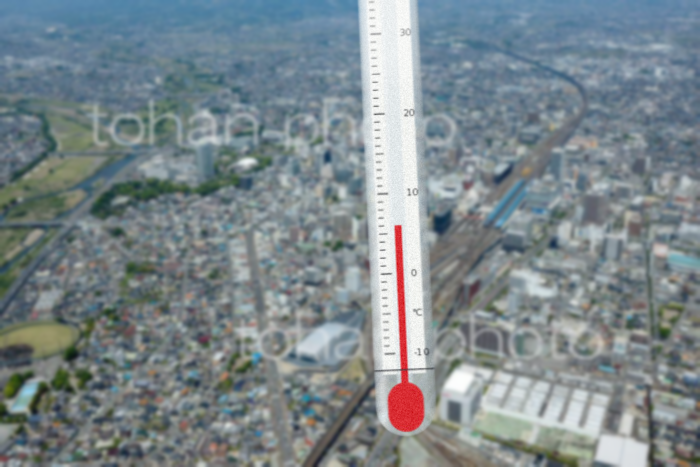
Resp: 6 °C
